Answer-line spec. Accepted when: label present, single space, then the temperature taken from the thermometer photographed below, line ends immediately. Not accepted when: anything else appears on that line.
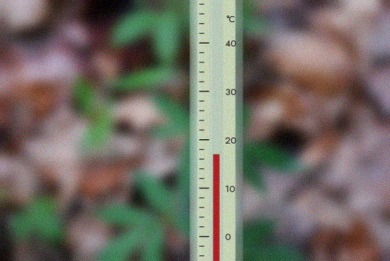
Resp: 17 °C
